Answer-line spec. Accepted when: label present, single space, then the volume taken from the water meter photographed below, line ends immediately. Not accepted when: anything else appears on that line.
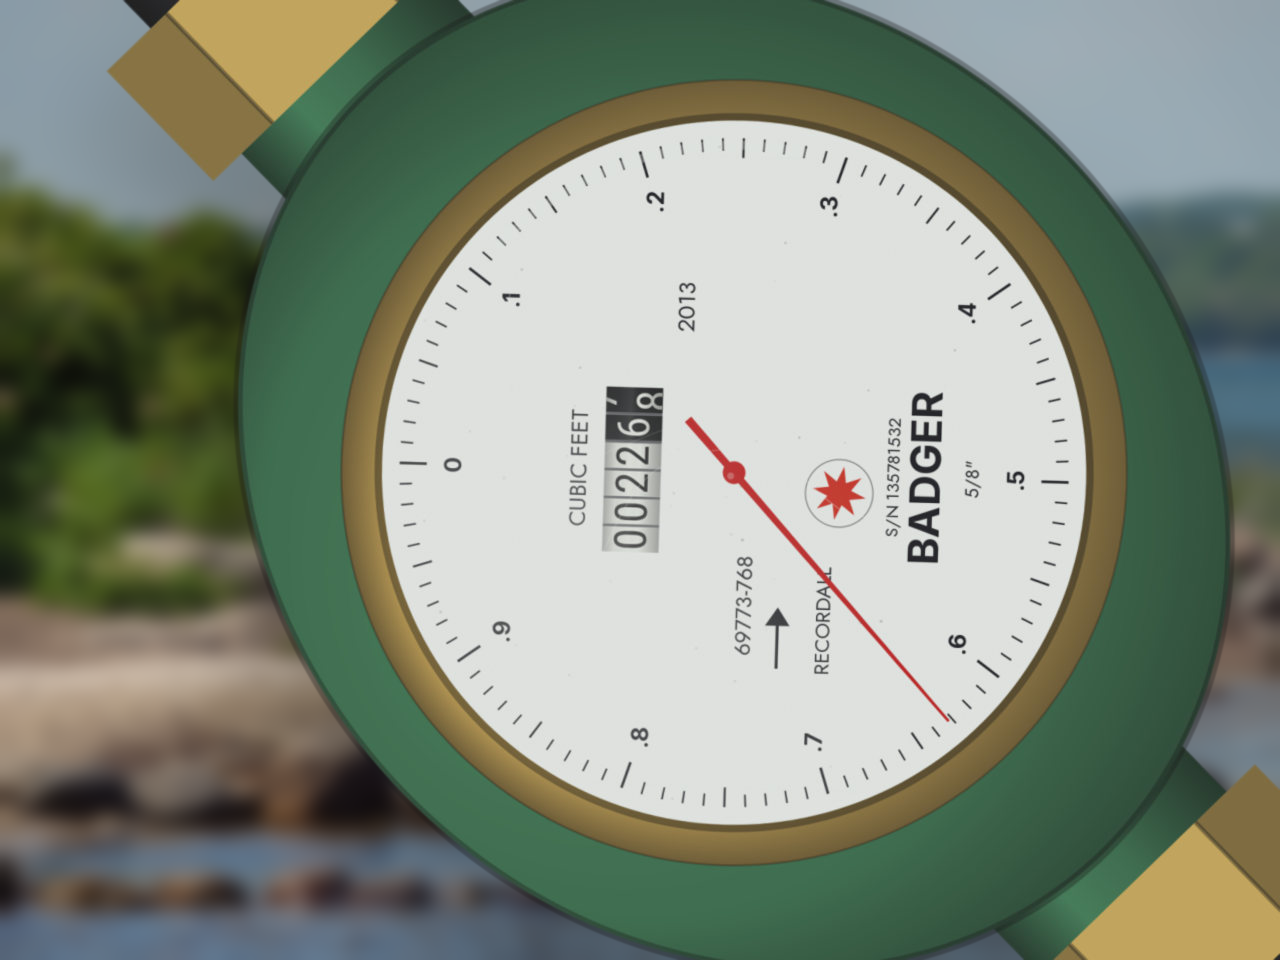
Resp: 2267.63 ft³
